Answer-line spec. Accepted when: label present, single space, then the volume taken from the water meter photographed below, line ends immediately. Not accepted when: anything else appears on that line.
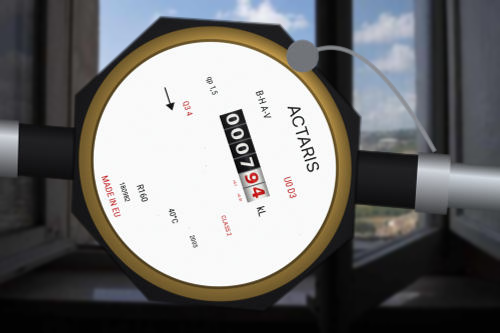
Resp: 7.94 kL
